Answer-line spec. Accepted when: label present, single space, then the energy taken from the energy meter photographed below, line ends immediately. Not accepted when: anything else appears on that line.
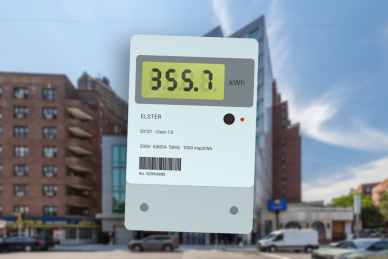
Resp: 355.7 kWh
